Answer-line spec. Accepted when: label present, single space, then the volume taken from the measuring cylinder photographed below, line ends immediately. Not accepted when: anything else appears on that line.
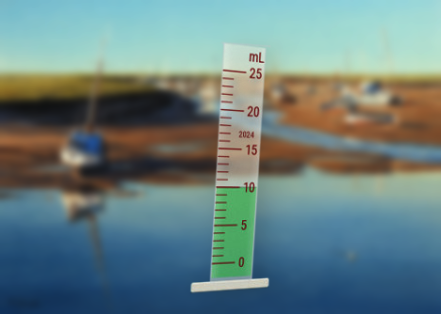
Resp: 10 mL
